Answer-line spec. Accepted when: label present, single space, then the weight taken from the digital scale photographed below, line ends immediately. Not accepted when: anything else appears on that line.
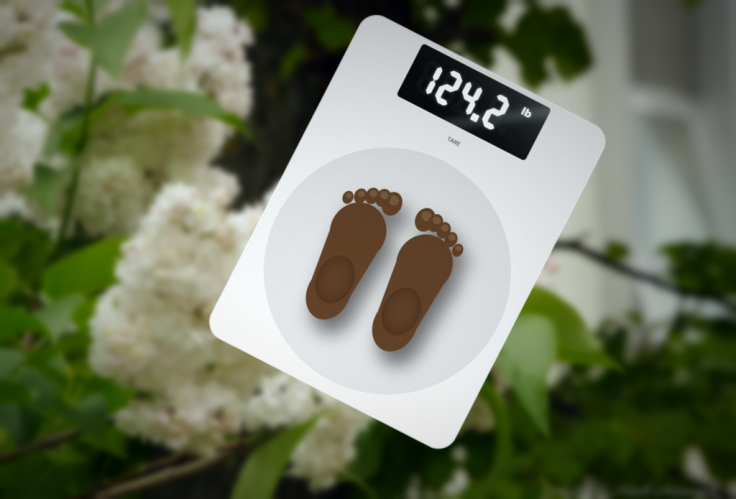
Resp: 124.2 lb
